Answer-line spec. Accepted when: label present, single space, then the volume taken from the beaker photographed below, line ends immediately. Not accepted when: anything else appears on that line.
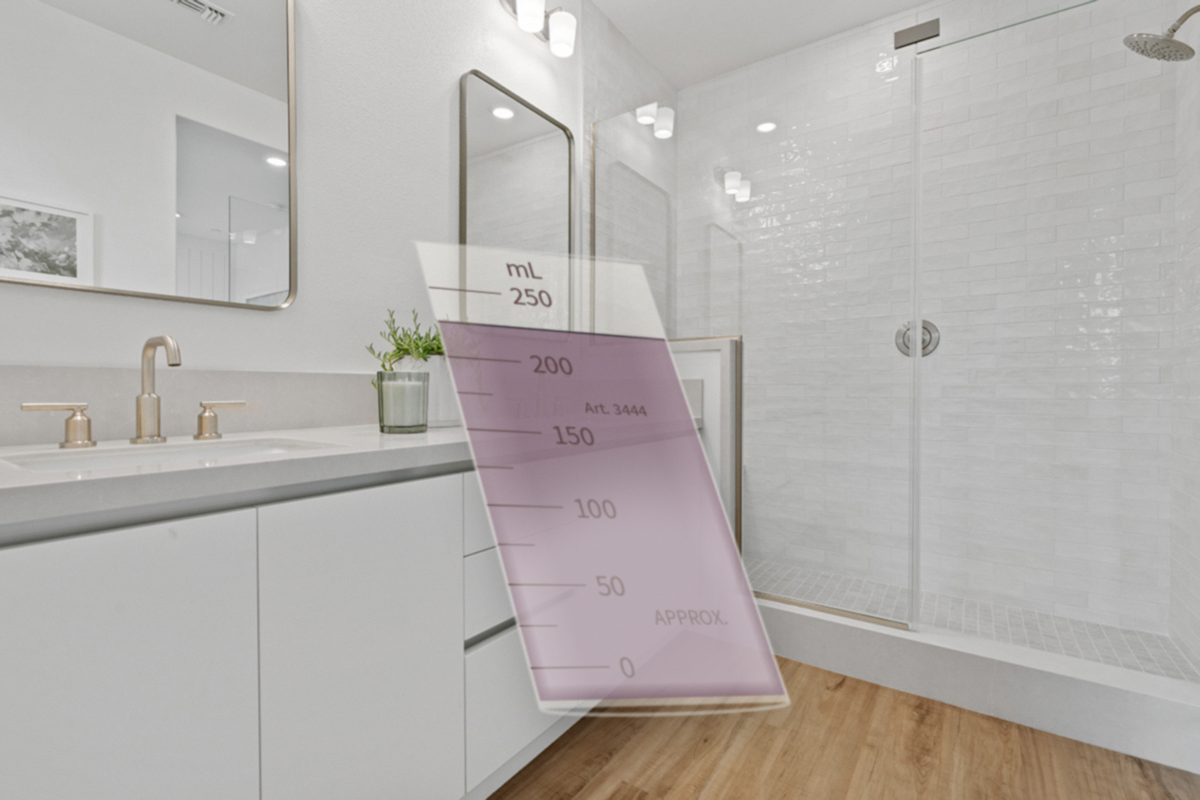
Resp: 225 mL
